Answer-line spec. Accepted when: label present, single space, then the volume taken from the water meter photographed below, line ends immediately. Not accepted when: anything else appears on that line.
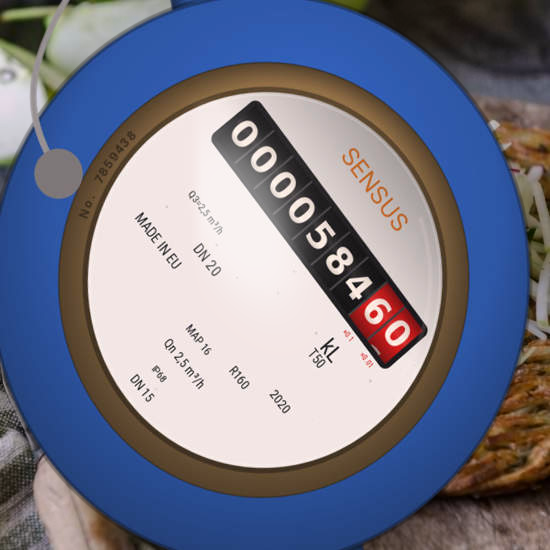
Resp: 584.60 kL
